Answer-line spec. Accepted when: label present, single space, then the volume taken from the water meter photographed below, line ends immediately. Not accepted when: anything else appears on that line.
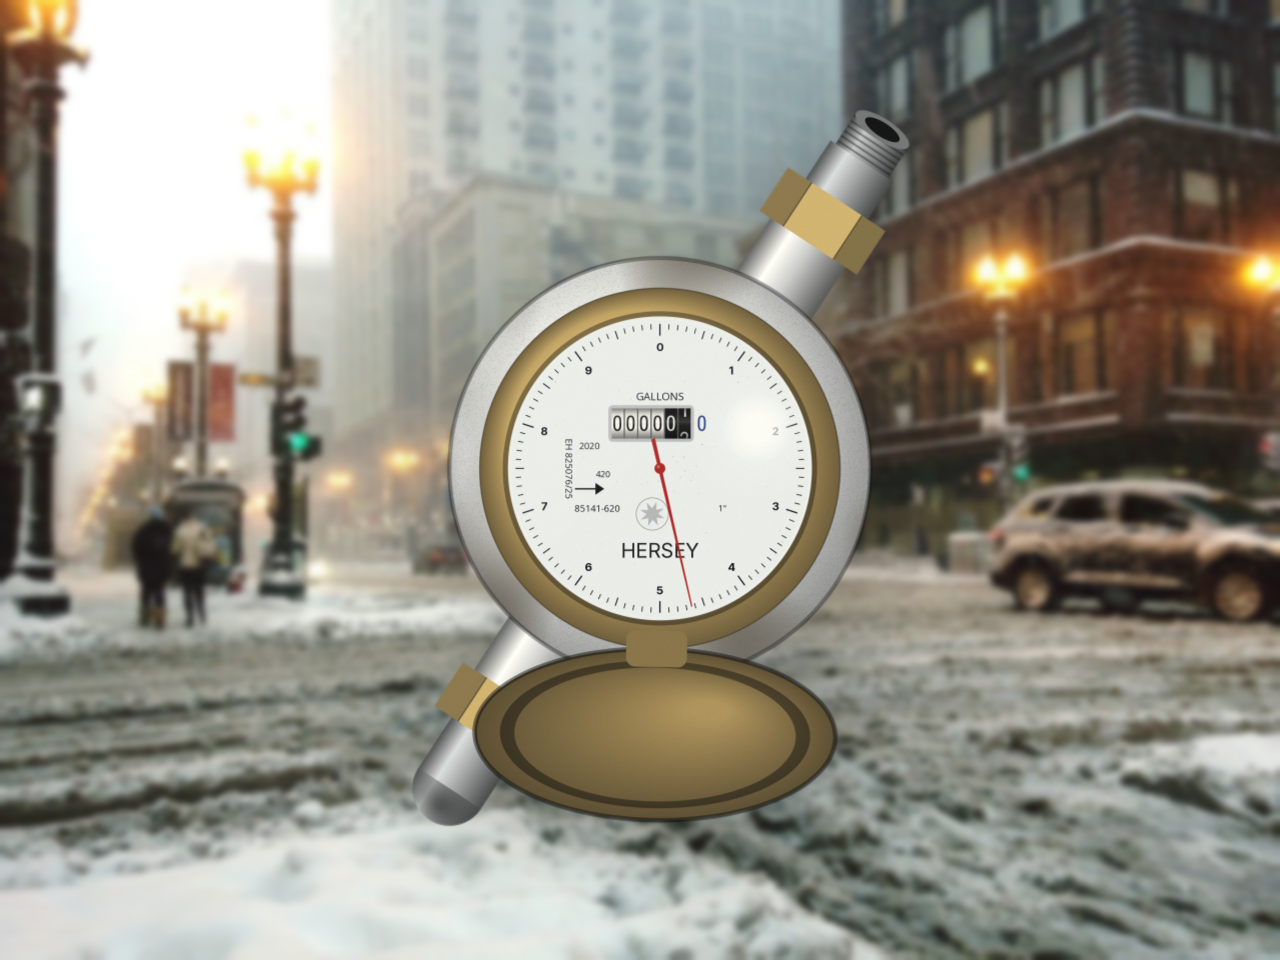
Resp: 14.6 gal
